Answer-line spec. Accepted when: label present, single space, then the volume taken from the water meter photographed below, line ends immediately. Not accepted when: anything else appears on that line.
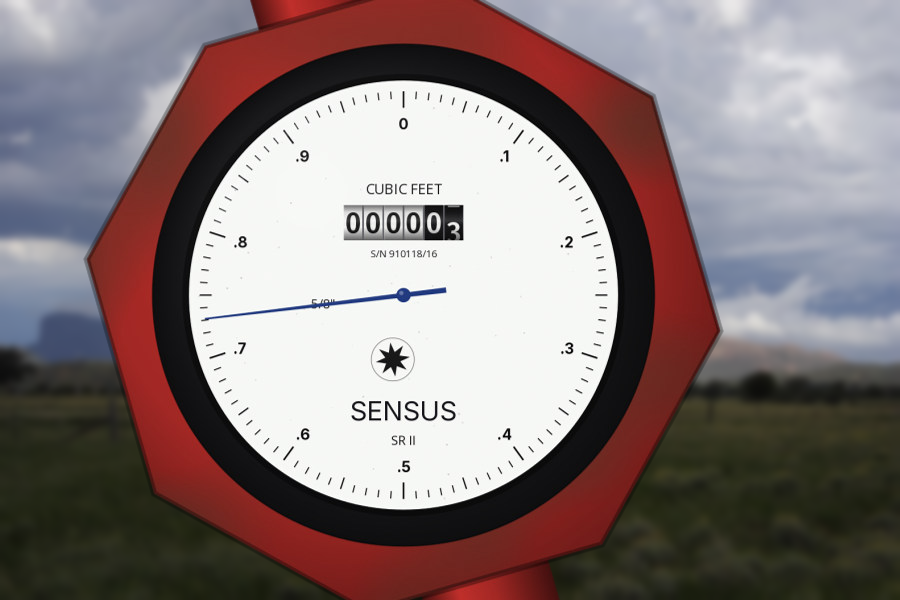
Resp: 2.73 ft³
